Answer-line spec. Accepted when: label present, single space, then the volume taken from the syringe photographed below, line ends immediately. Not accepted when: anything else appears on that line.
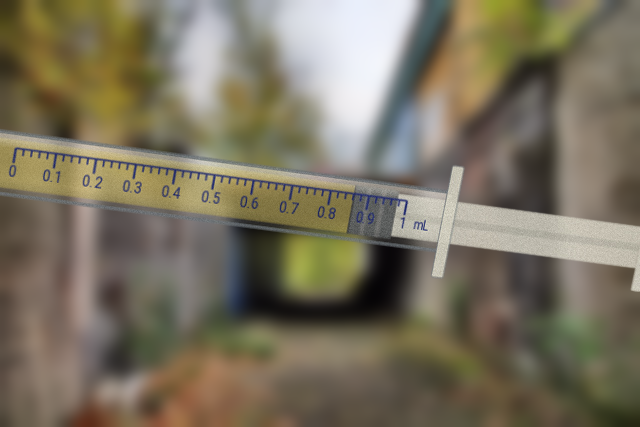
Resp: 0.86 mL
